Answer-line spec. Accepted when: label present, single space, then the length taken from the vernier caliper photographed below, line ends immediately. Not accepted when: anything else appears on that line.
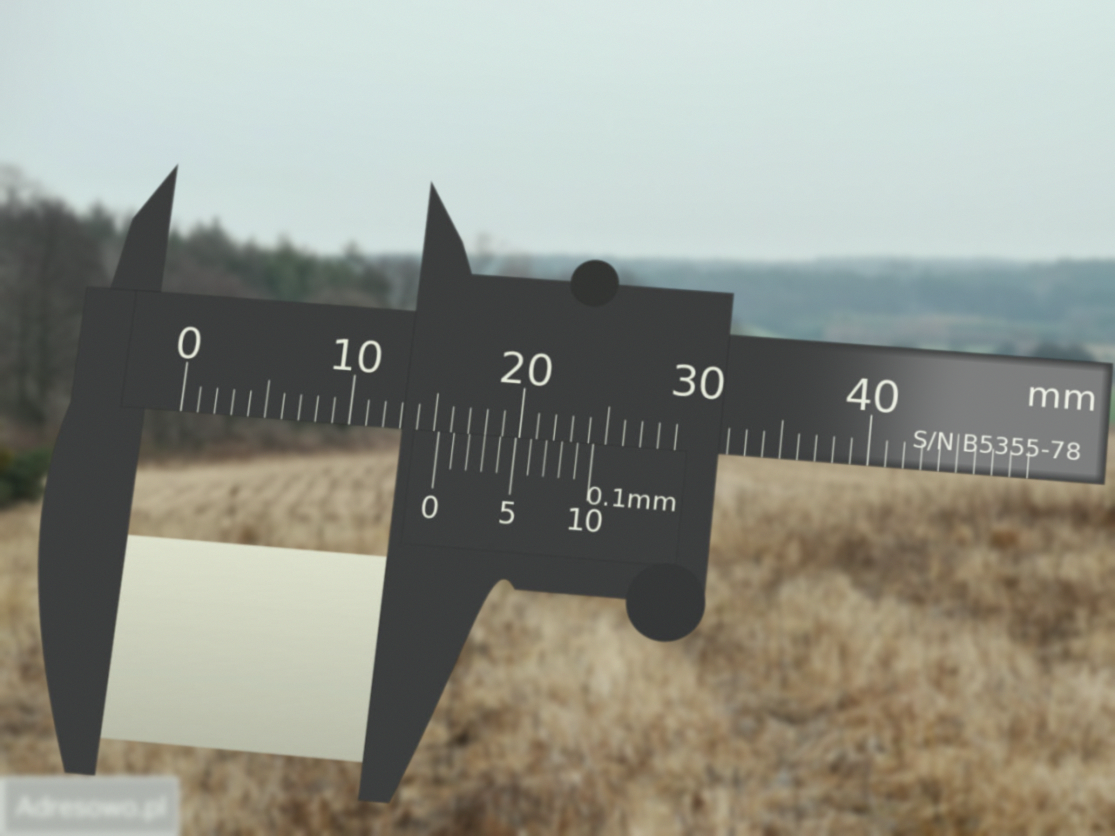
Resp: 15.3 mm
